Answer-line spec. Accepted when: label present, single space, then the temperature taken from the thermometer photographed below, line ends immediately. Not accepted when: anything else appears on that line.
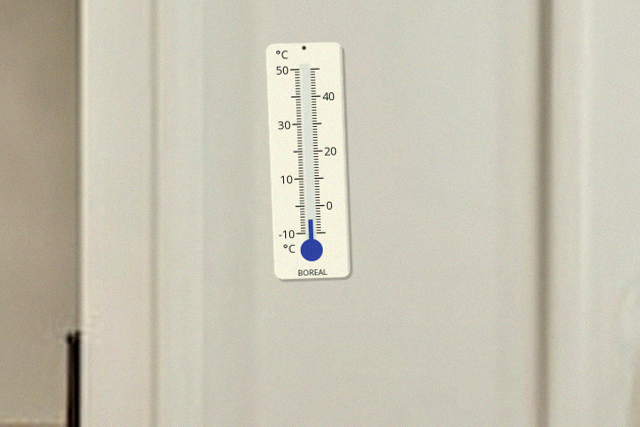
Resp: -5 °C
